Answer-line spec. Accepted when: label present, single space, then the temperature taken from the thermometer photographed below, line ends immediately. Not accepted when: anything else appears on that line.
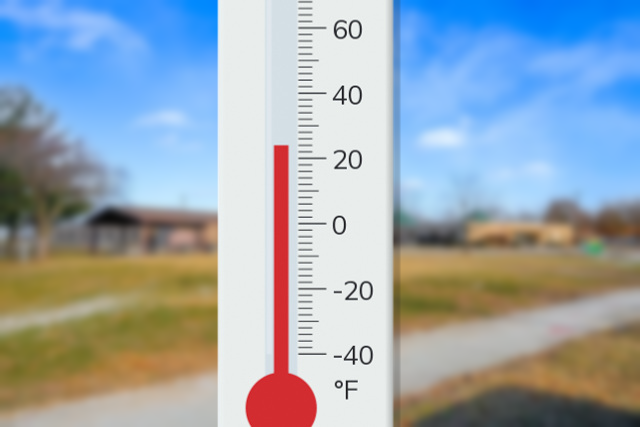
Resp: 24 °F
